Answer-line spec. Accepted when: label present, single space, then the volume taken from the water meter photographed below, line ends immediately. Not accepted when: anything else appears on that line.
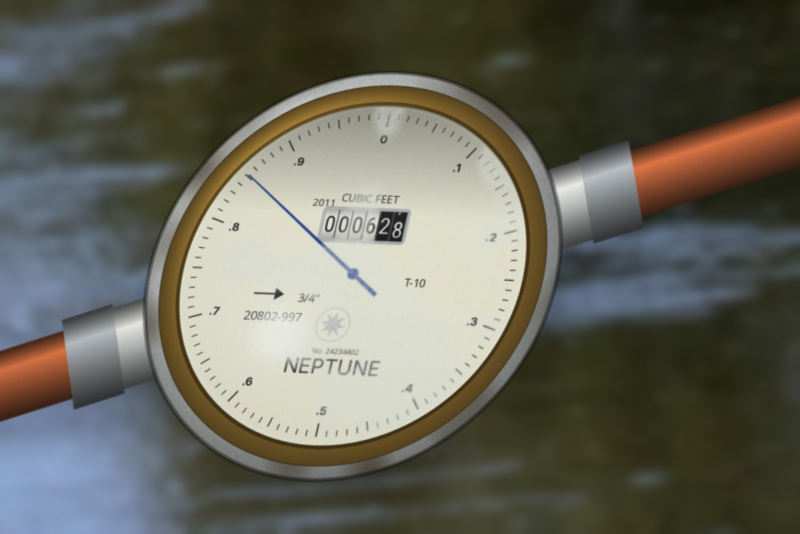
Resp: 627.85 ft³
